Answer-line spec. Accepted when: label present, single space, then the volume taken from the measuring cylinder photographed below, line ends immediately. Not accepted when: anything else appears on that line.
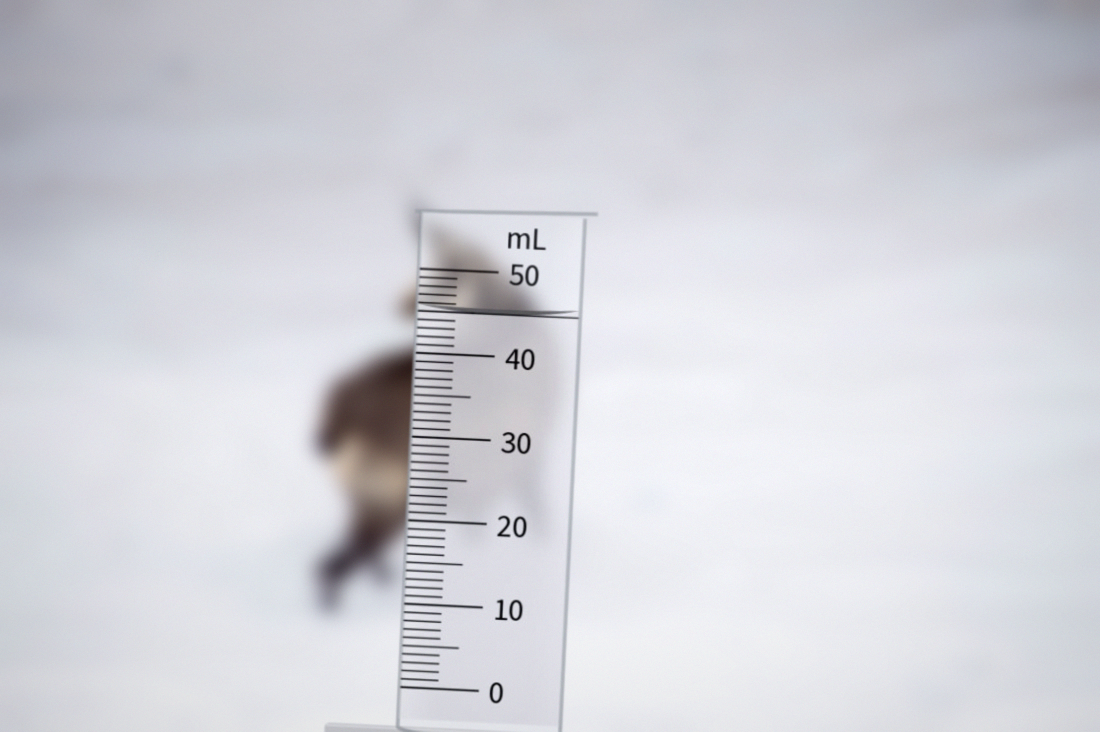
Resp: 45 mL
